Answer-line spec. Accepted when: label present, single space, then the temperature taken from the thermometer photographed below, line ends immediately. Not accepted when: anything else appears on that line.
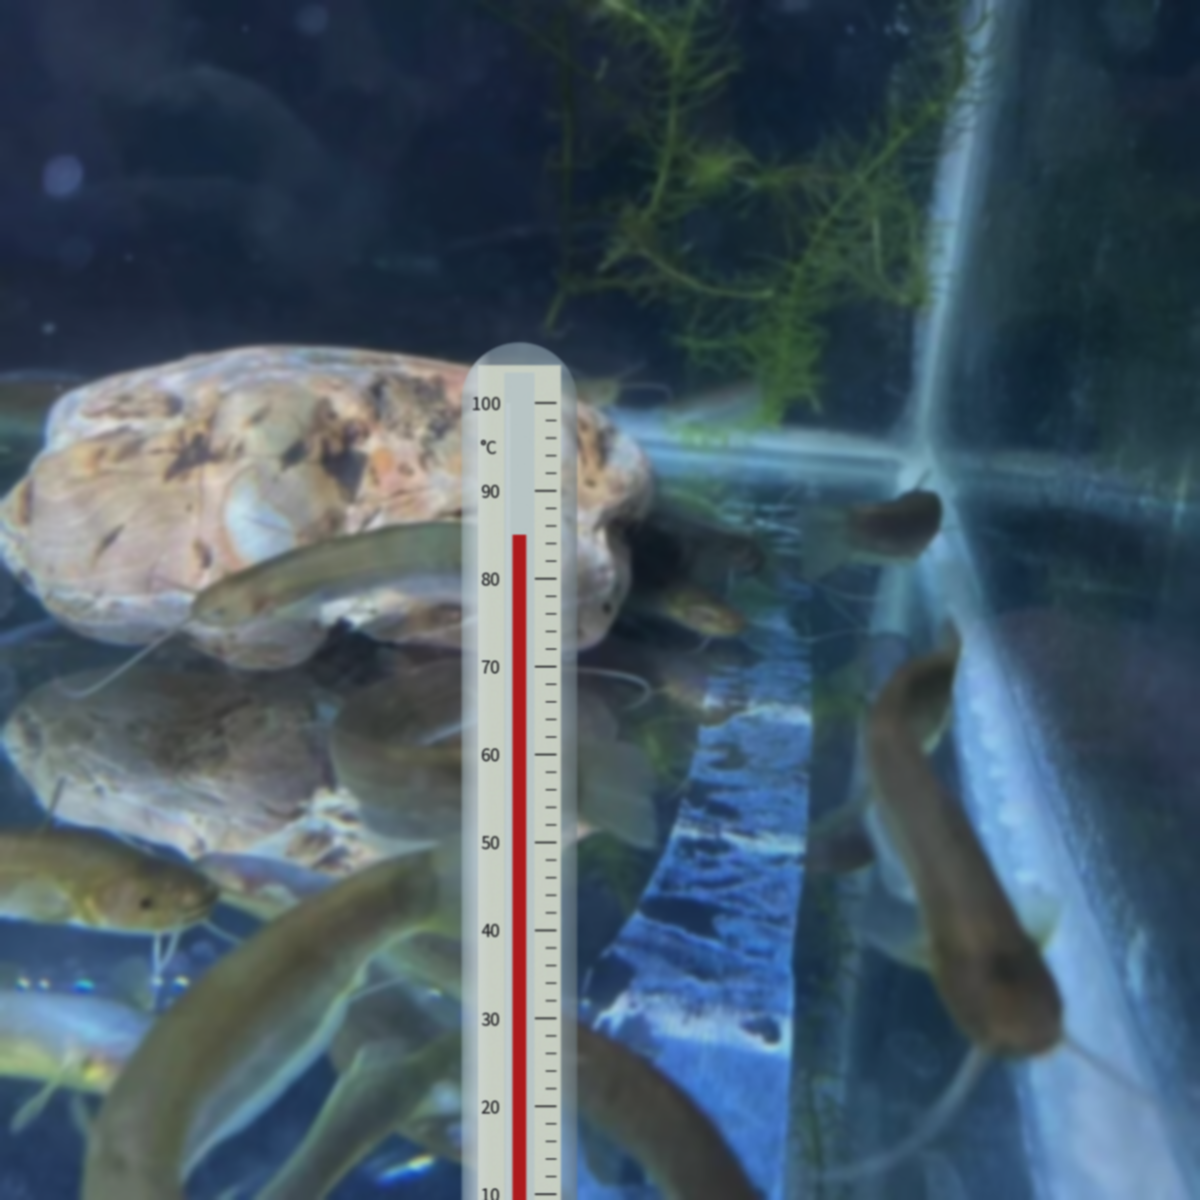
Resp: 85 °C
